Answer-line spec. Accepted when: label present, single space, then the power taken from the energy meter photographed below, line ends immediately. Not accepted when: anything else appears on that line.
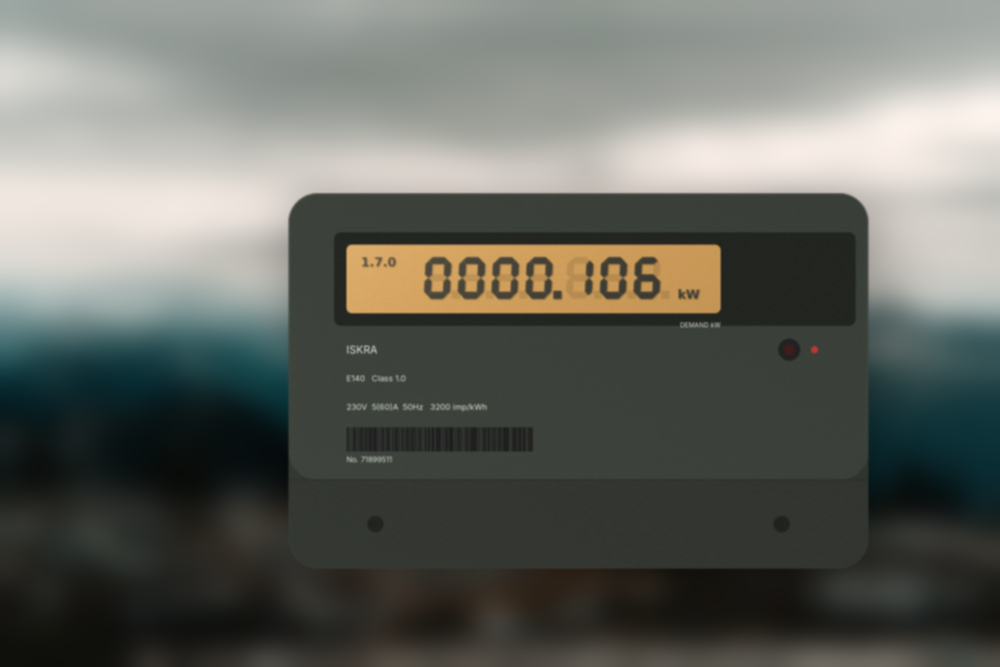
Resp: 0.106 kW
